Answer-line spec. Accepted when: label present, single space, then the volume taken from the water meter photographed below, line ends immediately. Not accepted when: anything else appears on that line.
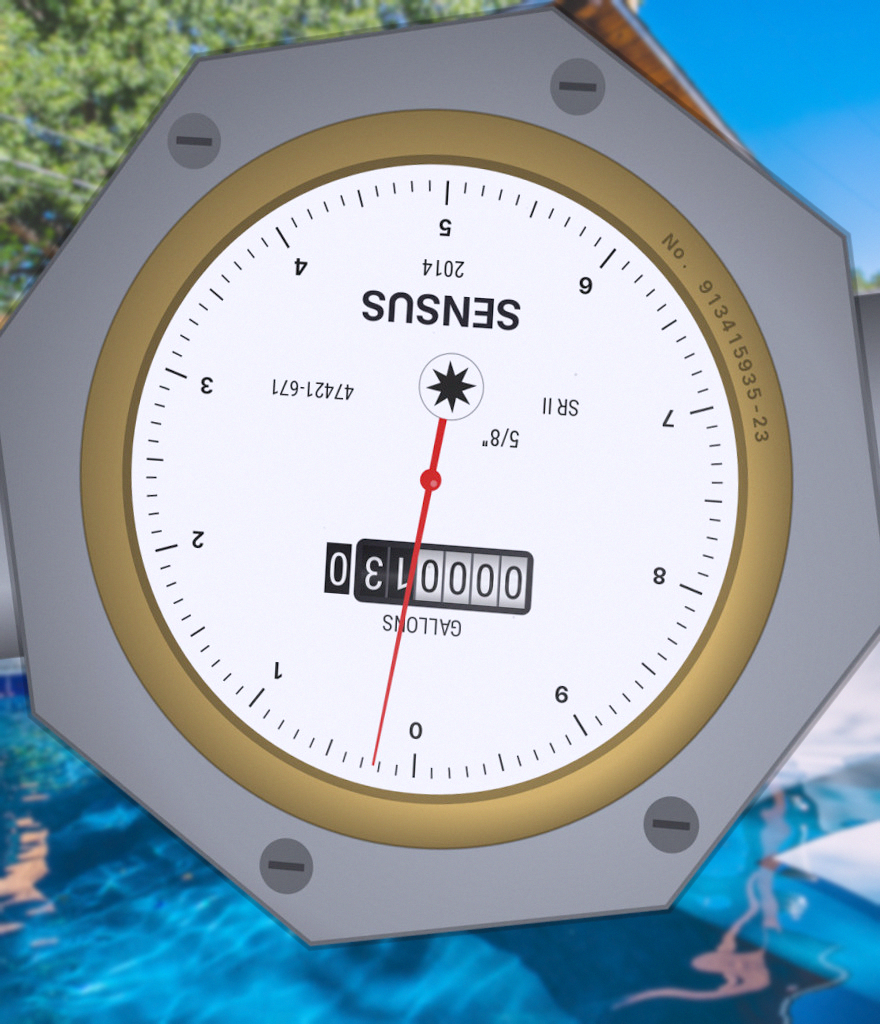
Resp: 130.2 gal
